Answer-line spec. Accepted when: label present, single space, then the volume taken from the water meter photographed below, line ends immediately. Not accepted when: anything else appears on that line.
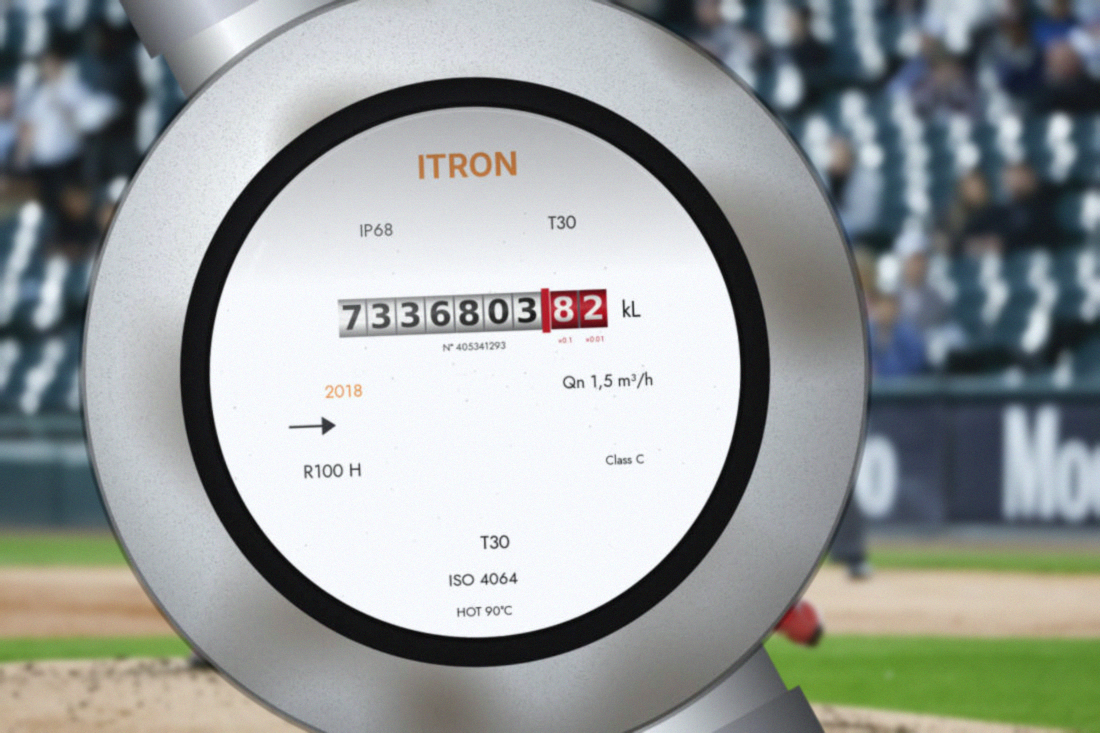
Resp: 7336803.82 kL
